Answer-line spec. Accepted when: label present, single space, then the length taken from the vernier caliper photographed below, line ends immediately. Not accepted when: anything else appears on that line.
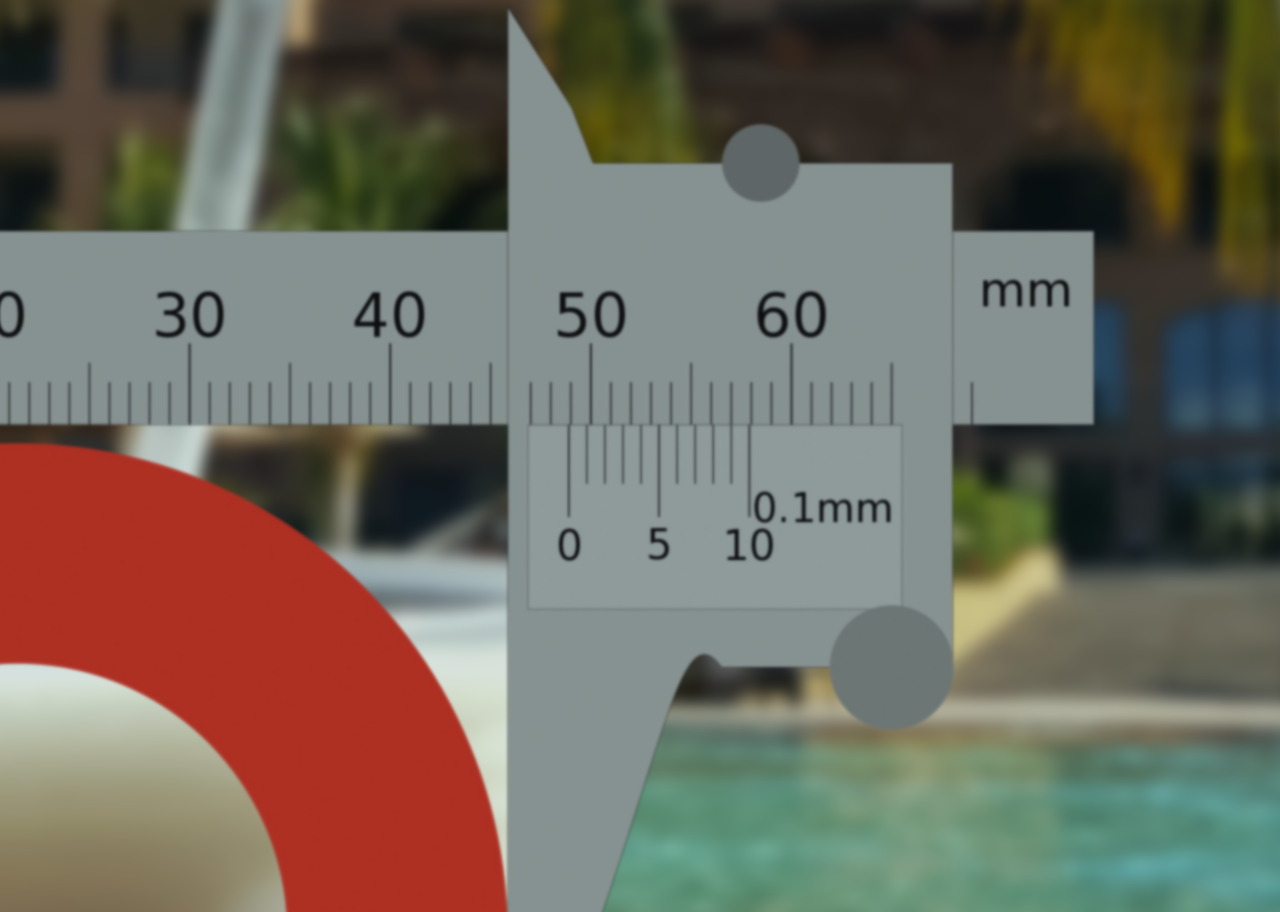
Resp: 48.9 mm
